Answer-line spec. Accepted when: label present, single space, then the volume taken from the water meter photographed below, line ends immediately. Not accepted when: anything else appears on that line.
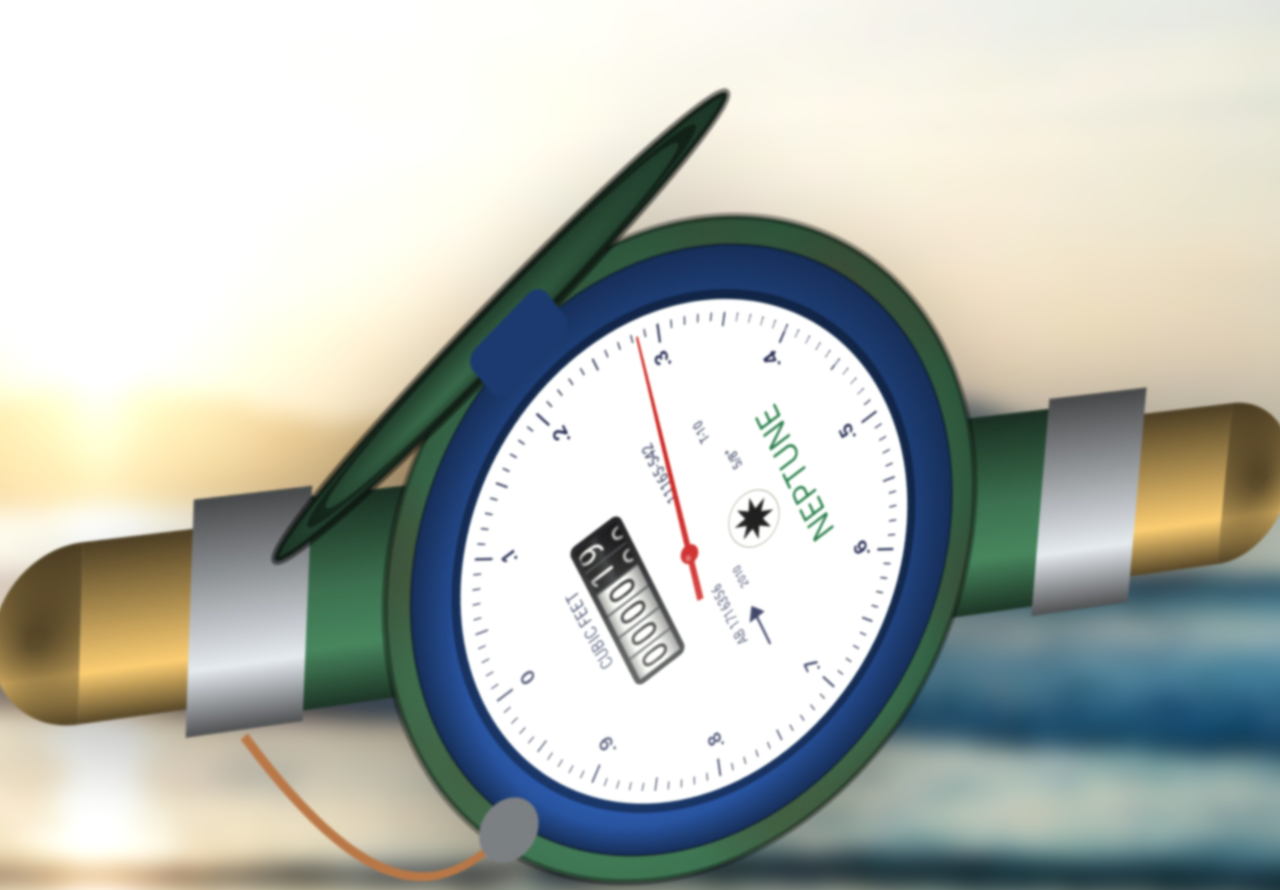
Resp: 19.28 ft³
